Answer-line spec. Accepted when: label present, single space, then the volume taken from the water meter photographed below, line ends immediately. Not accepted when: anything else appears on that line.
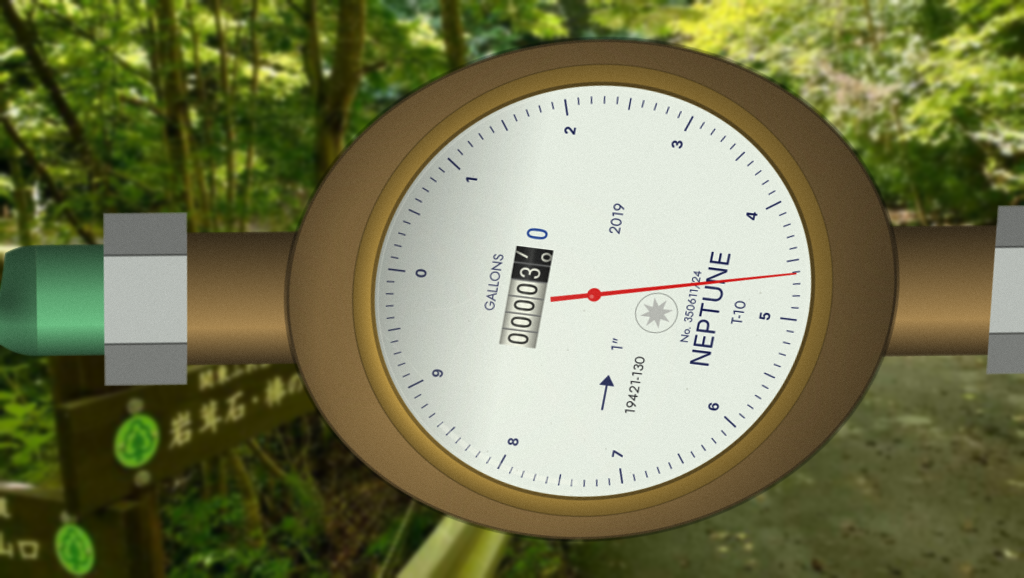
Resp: 374.6 gal
